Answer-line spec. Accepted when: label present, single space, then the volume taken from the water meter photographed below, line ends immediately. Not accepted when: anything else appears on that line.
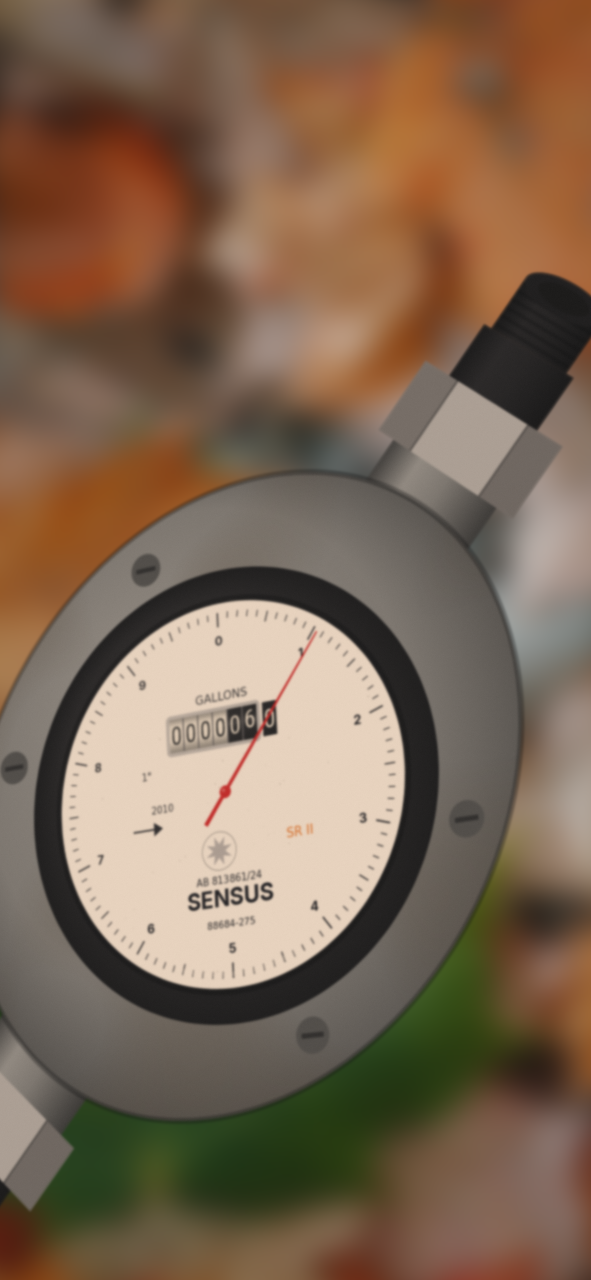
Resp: 61.0 gal
